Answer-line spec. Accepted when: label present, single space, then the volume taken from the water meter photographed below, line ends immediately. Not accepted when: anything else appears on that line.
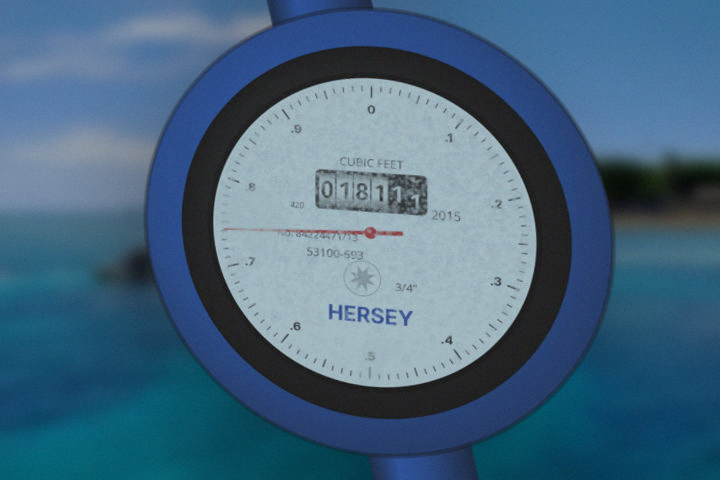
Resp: 18110.74 ft³
